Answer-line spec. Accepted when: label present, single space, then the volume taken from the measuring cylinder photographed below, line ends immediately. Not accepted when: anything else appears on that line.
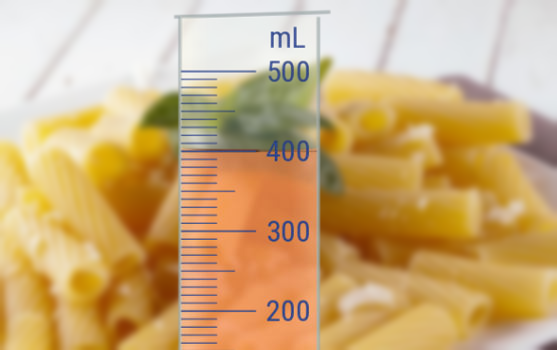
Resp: 400 mL
